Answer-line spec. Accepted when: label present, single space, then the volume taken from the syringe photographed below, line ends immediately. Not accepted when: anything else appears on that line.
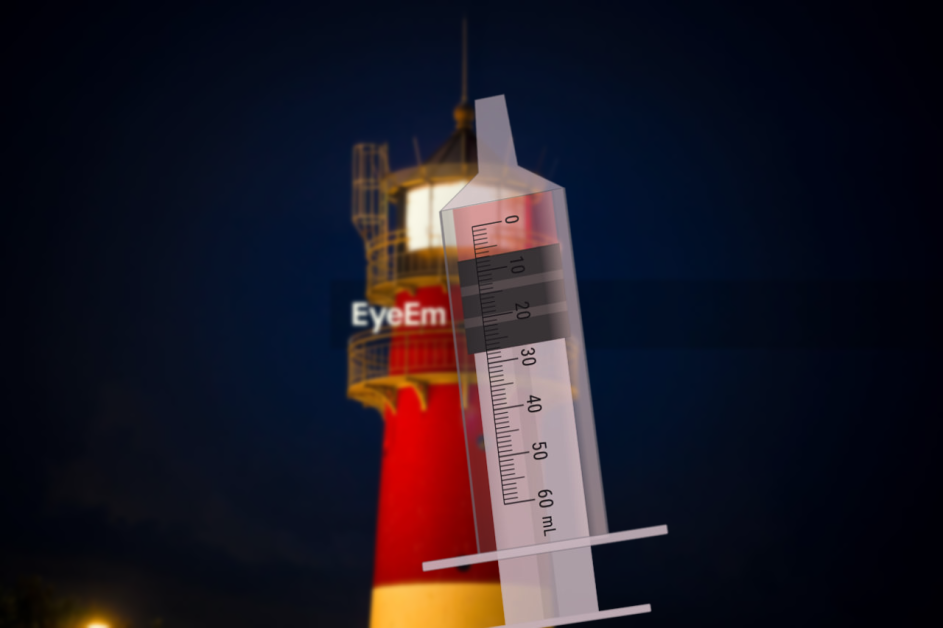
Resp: 7 mL
